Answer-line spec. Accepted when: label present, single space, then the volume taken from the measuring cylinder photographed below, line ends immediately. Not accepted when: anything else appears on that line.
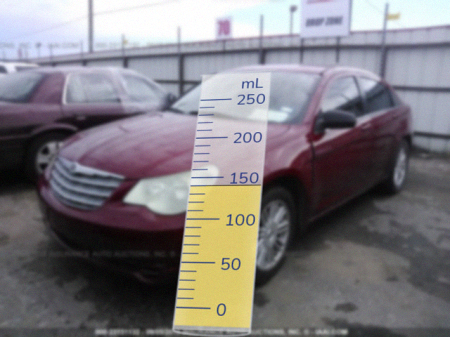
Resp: 140 mL
